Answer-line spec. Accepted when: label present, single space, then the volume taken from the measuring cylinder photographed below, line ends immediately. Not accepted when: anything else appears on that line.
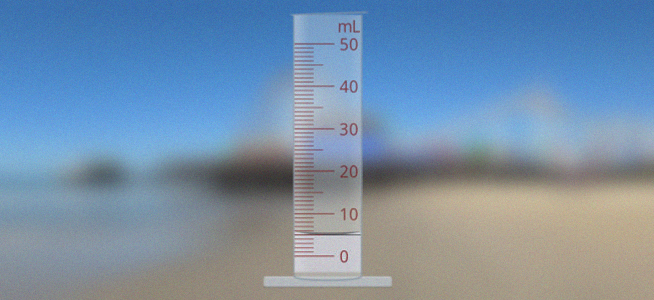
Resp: 5 mL
